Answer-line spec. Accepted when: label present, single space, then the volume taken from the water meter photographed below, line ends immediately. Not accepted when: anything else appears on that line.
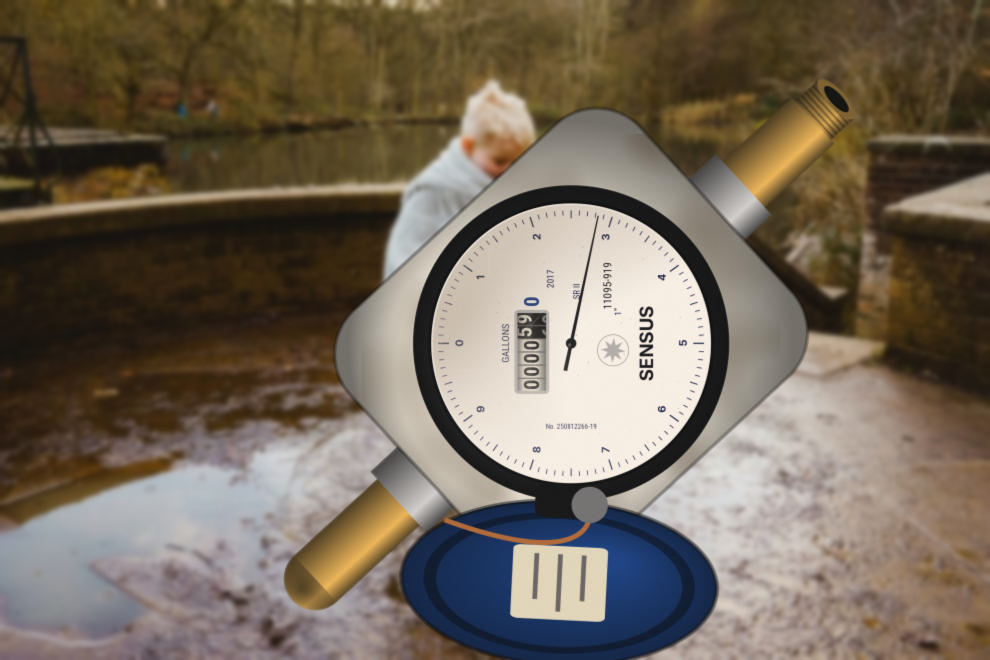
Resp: 592.8 gal
